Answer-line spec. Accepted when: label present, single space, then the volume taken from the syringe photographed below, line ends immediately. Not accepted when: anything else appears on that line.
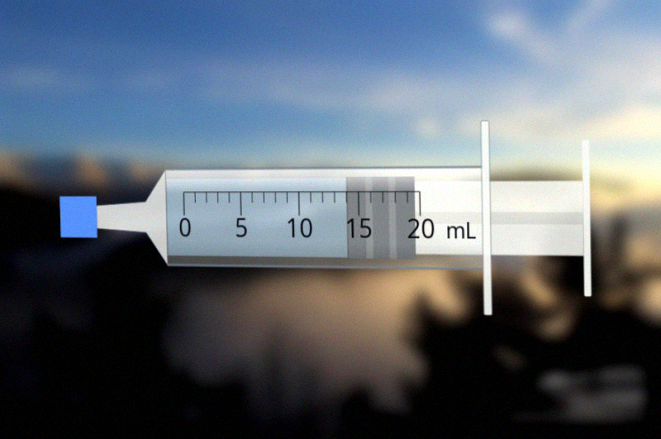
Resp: 14 mL
